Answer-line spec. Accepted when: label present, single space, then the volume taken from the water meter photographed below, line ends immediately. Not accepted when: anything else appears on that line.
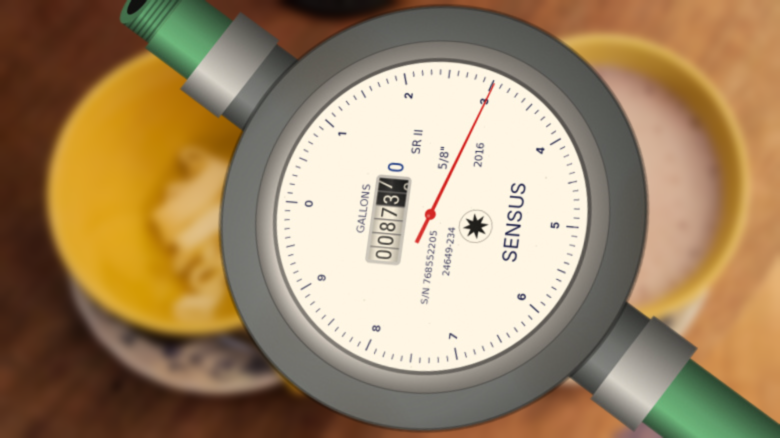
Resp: 87373.0 gal
